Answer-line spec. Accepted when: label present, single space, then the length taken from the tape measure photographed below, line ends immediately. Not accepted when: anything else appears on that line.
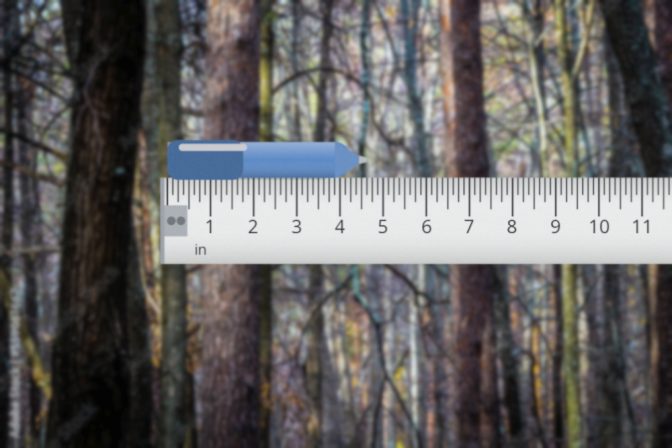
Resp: 4.625 in
